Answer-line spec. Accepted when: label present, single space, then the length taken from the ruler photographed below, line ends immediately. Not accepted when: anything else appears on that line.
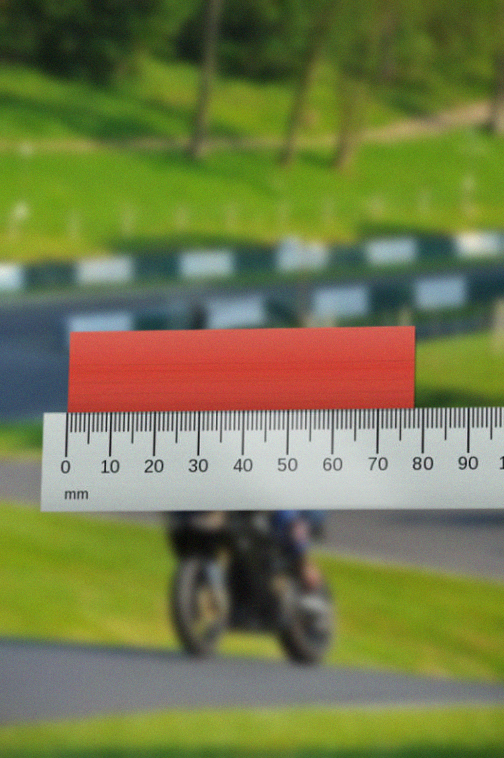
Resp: 78 mm
